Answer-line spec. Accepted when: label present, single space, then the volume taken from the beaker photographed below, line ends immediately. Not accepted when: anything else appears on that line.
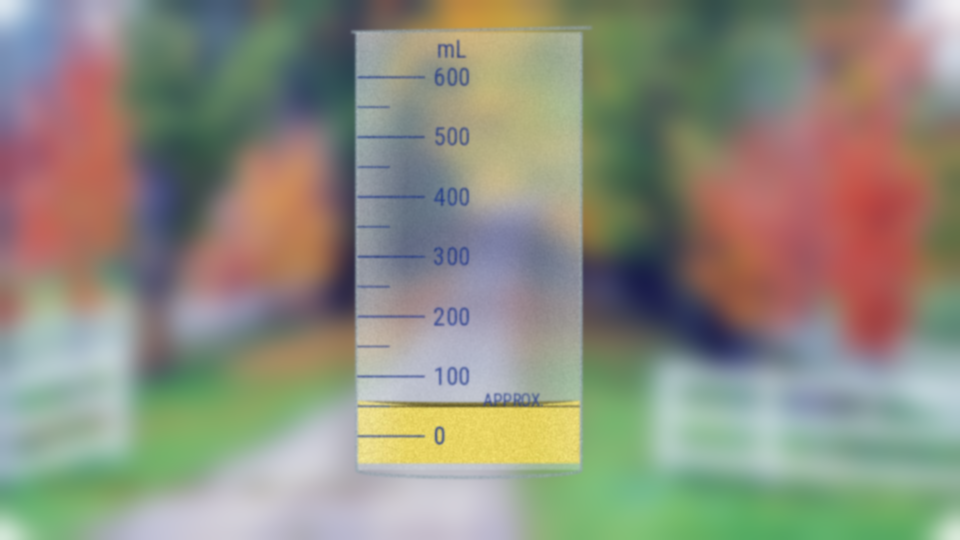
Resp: 50 mL
